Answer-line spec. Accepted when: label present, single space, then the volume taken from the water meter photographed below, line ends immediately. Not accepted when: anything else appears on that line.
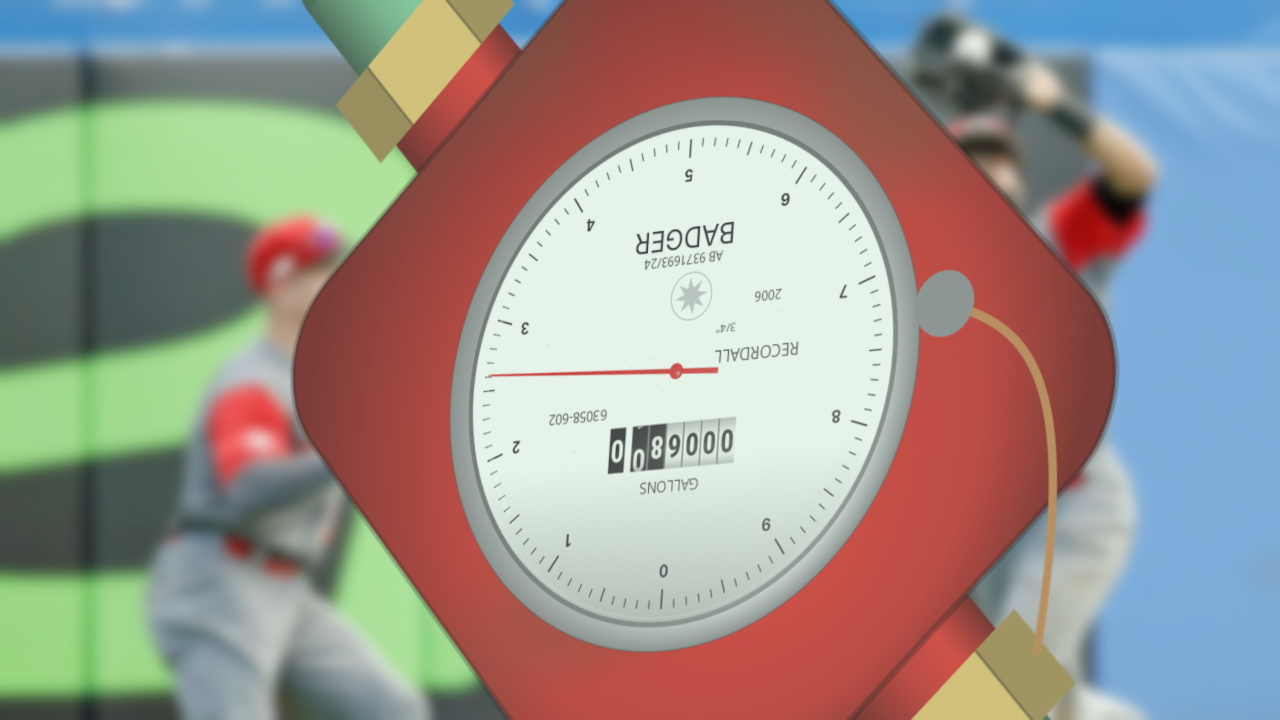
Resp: 6802.6 gal
